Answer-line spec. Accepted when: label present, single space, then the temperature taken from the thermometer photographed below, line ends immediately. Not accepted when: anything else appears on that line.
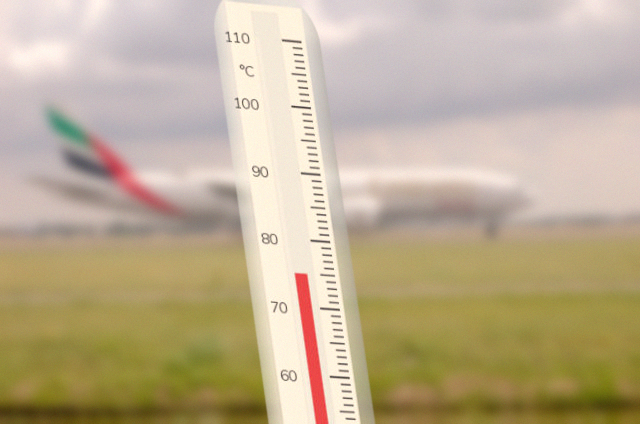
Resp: 75 °C
